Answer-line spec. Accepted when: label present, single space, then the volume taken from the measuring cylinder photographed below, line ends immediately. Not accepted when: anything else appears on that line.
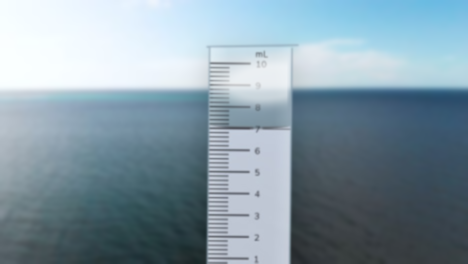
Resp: 7 mL
